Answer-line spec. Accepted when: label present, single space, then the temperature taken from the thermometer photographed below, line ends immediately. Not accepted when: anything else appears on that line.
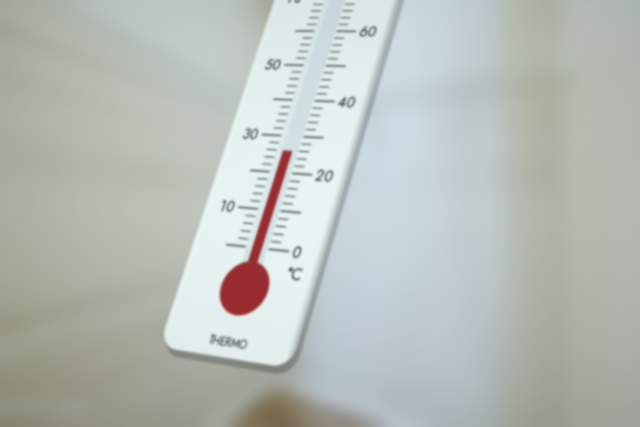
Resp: 26 °C
